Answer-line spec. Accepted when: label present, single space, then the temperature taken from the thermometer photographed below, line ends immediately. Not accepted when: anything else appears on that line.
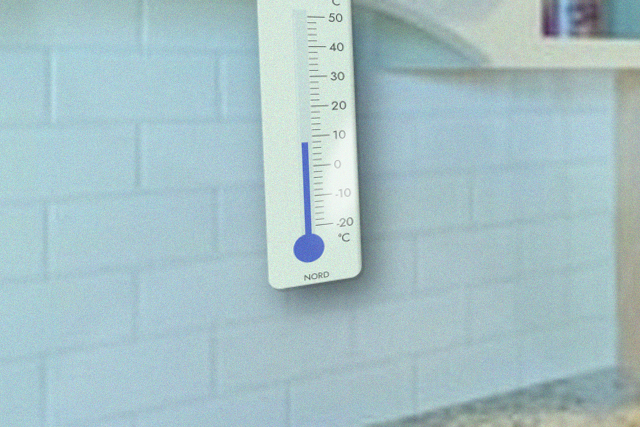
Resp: 8 °C
